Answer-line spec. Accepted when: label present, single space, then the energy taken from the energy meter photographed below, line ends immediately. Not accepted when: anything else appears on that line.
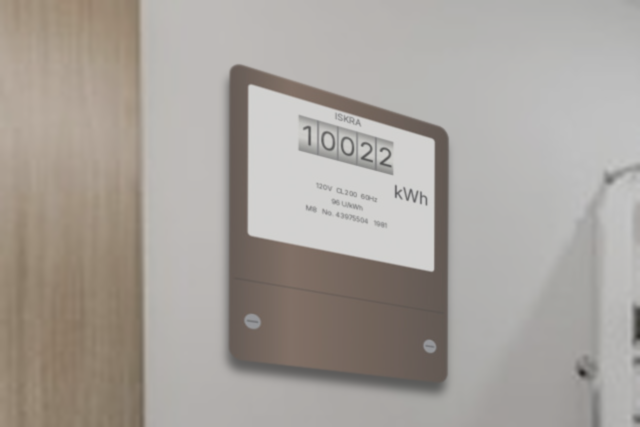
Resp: 10022 kWh
